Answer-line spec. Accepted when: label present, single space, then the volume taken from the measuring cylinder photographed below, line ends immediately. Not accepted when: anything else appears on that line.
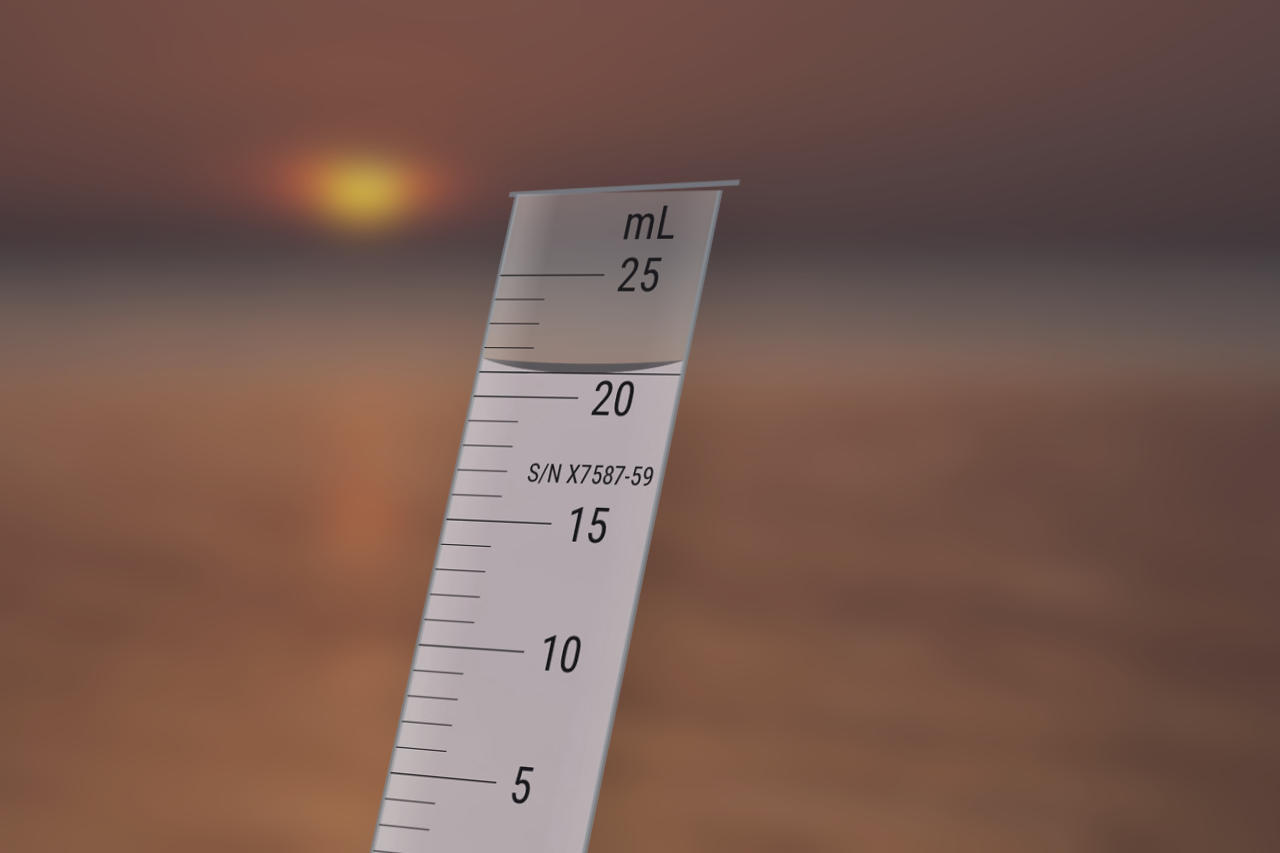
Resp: 21 mL
